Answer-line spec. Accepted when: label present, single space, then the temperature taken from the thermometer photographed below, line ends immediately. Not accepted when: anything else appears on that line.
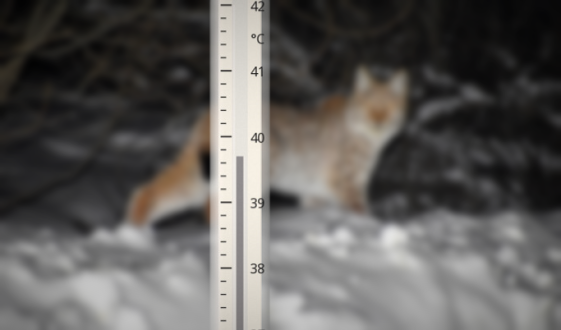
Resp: 39.7 °C
